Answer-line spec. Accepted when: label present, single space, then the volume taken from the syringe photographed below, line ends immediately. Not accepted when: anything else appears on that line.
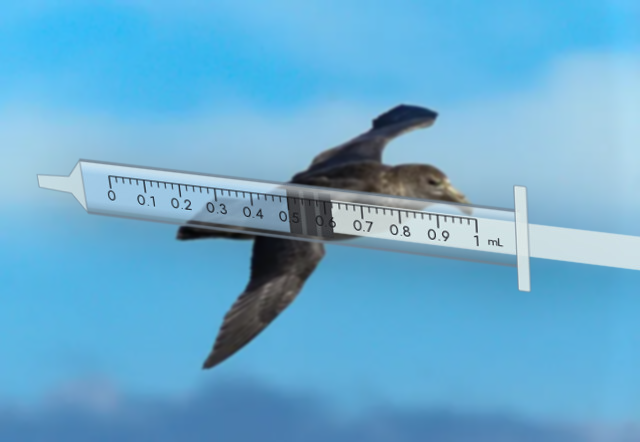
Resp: 0.5 mL
